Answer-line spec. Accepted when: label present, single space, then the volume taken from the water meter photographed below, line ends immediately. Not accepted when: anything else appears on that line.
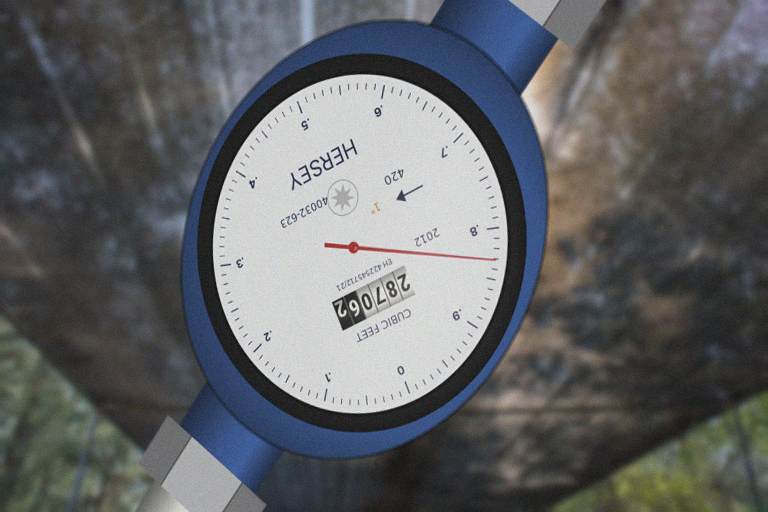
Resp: 287061.83 ft³
